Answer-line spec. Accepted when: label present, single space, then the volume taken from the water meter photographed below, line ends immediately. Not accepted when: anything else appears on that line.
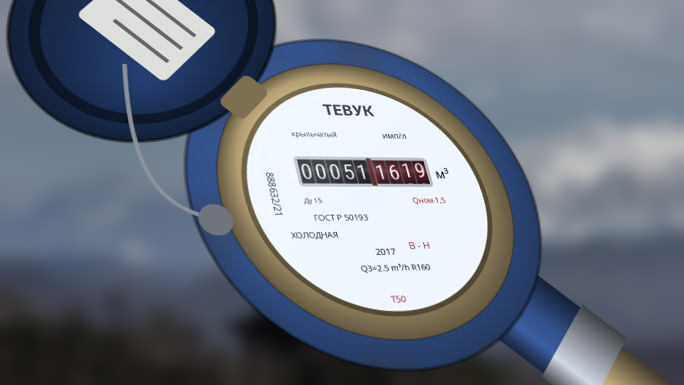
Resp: 51.1619 m³
